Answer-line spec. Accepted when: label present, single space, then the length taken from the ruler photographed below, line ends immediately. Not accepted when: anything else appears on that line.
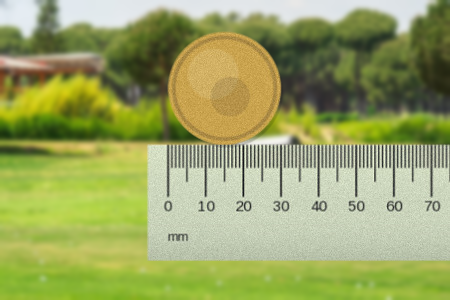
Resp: 30 mm
